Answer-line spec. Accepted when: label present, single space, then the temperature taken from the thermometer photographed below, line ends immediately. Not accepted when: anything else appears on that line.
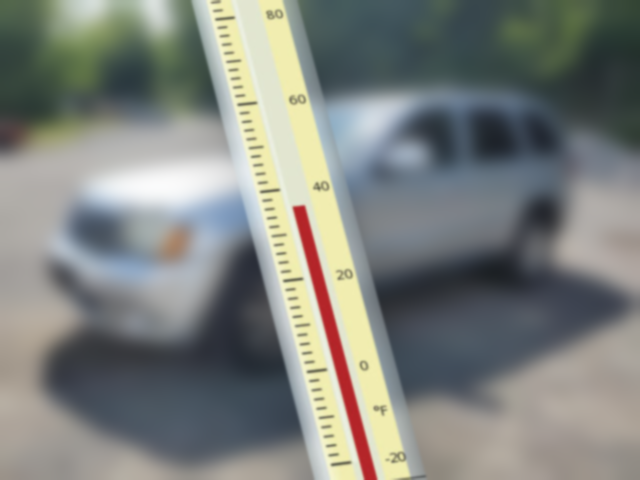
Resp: 36 °F
